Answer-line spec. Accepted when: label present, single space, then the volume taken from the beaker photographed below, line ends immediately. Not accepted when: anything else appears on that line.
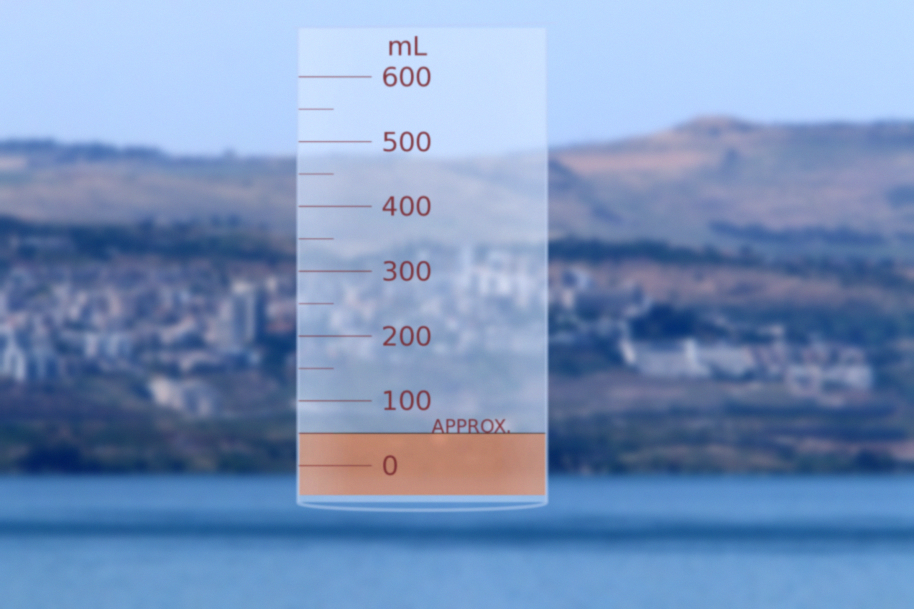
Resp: 50 mL
